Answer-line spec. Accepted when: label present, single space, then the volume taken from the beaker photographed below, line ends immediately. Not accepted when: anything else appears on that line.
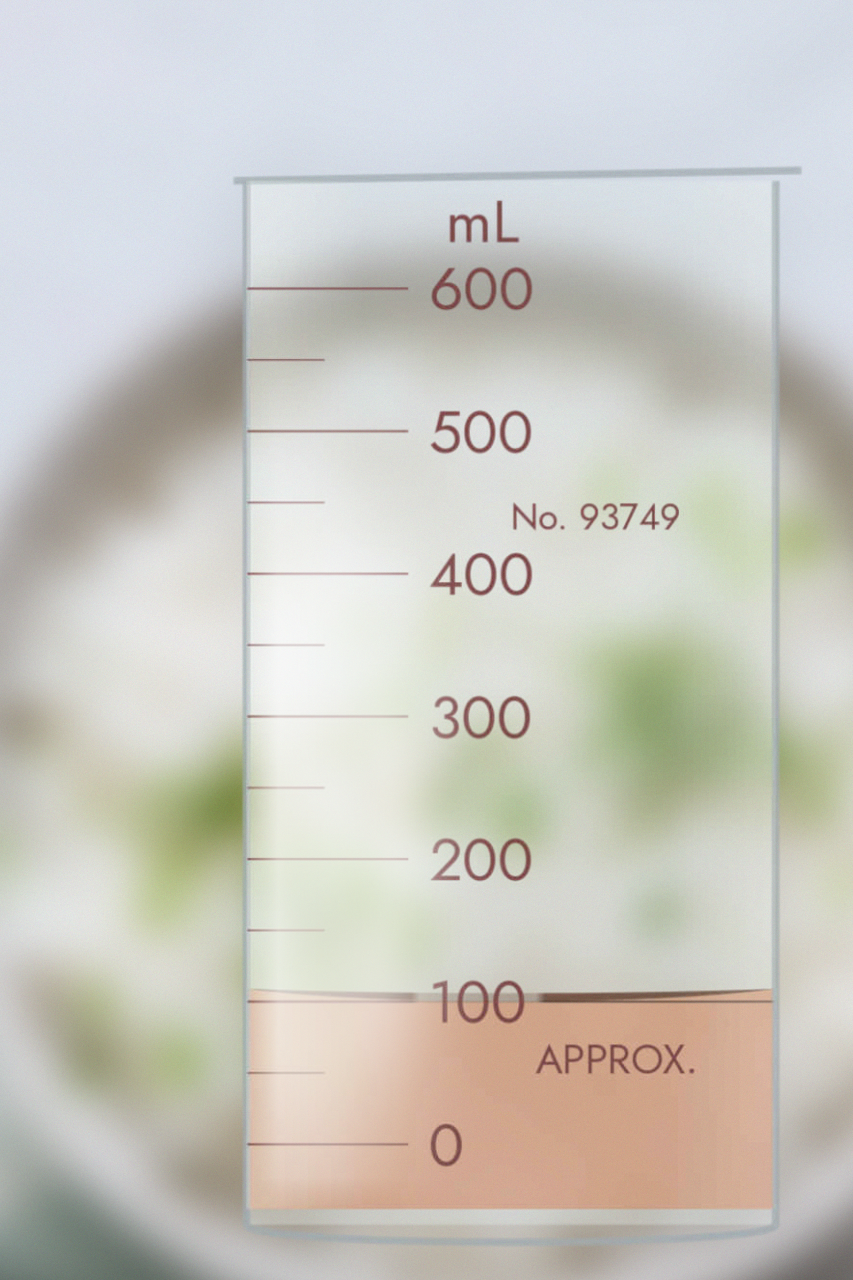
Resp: 100 mL
